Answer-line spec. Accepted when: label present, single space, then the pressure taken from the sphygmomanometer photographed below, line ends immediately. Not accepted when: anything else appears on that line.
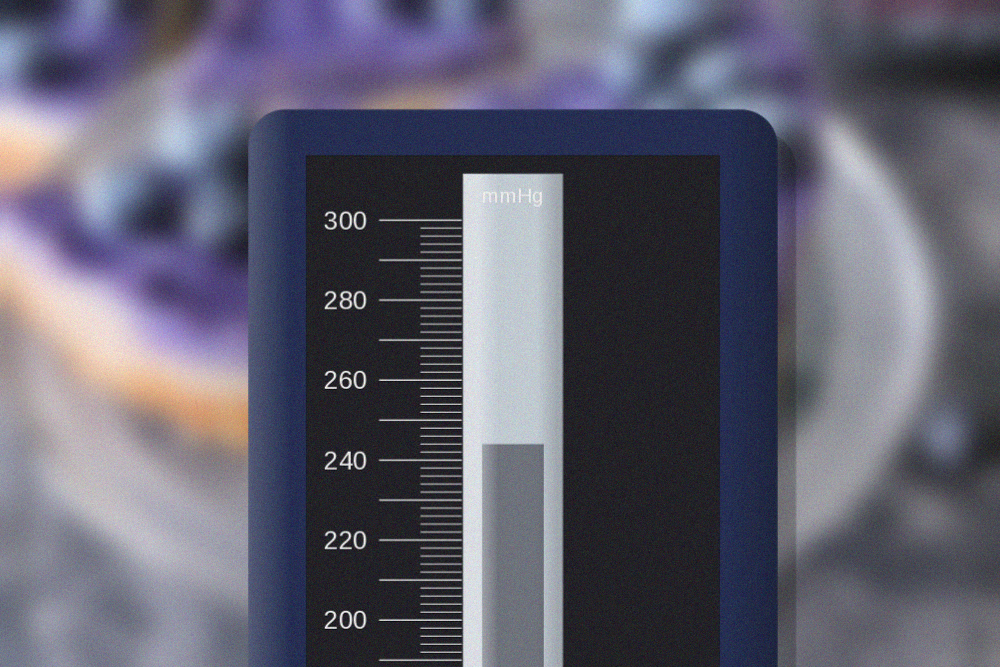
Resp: 244 mmHg
